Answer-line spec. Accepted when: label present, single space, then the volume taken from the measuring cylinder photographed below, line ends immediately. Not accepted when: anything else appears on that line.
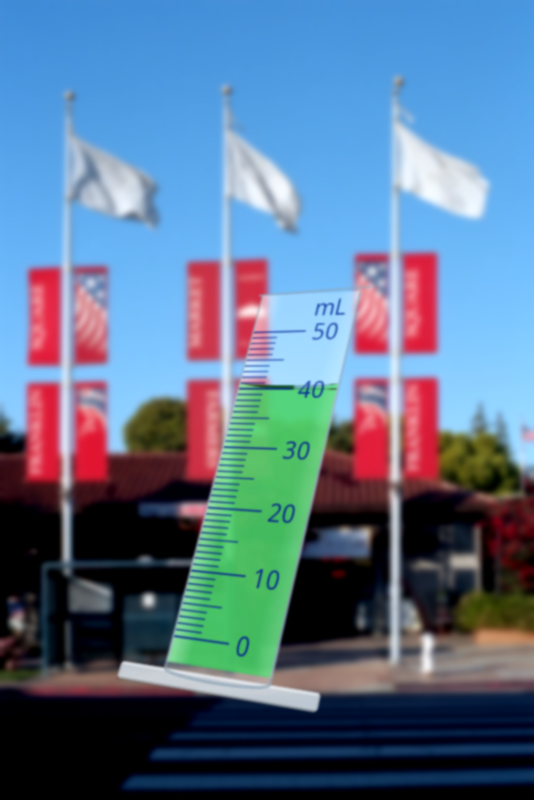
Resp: 40 mL
